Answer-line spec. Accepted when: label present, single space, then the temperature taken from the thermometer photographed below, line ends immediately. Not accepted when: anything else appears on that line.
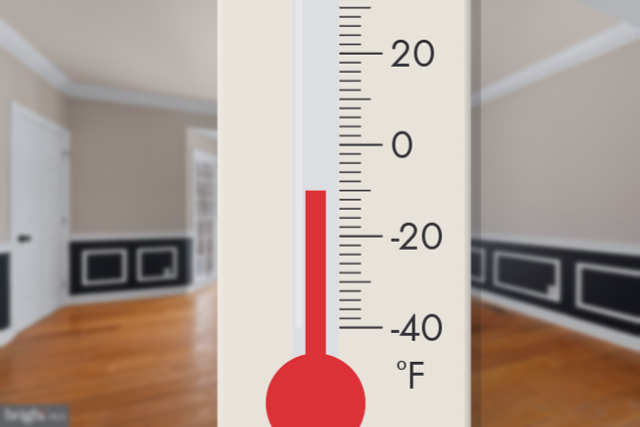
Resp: -10 °F
